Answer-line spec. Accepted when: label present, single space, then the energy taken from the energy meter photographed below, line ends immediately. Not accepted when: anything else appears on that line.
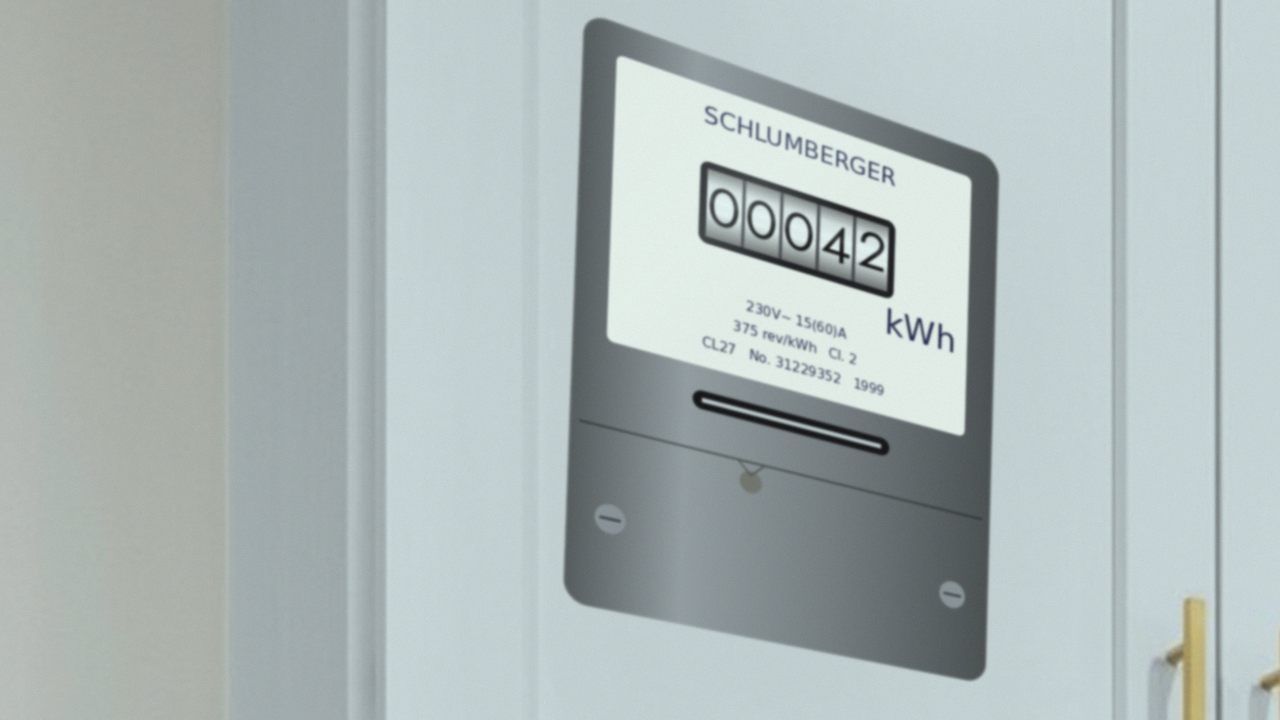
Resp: 42 kWh
